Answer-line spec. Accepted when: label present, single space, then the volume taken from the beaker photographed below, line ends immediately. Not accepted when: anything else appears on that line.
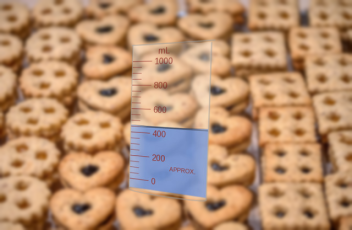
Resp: 450 mL
